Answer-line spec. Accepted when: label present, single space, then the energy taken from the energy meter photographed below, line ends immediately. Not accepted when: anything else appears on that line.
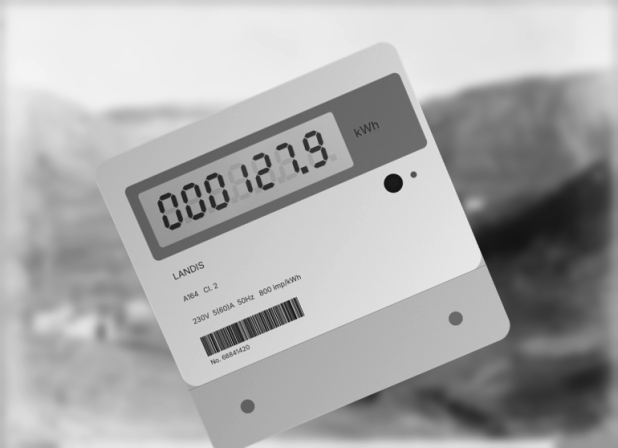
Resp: 127.9 kWh
